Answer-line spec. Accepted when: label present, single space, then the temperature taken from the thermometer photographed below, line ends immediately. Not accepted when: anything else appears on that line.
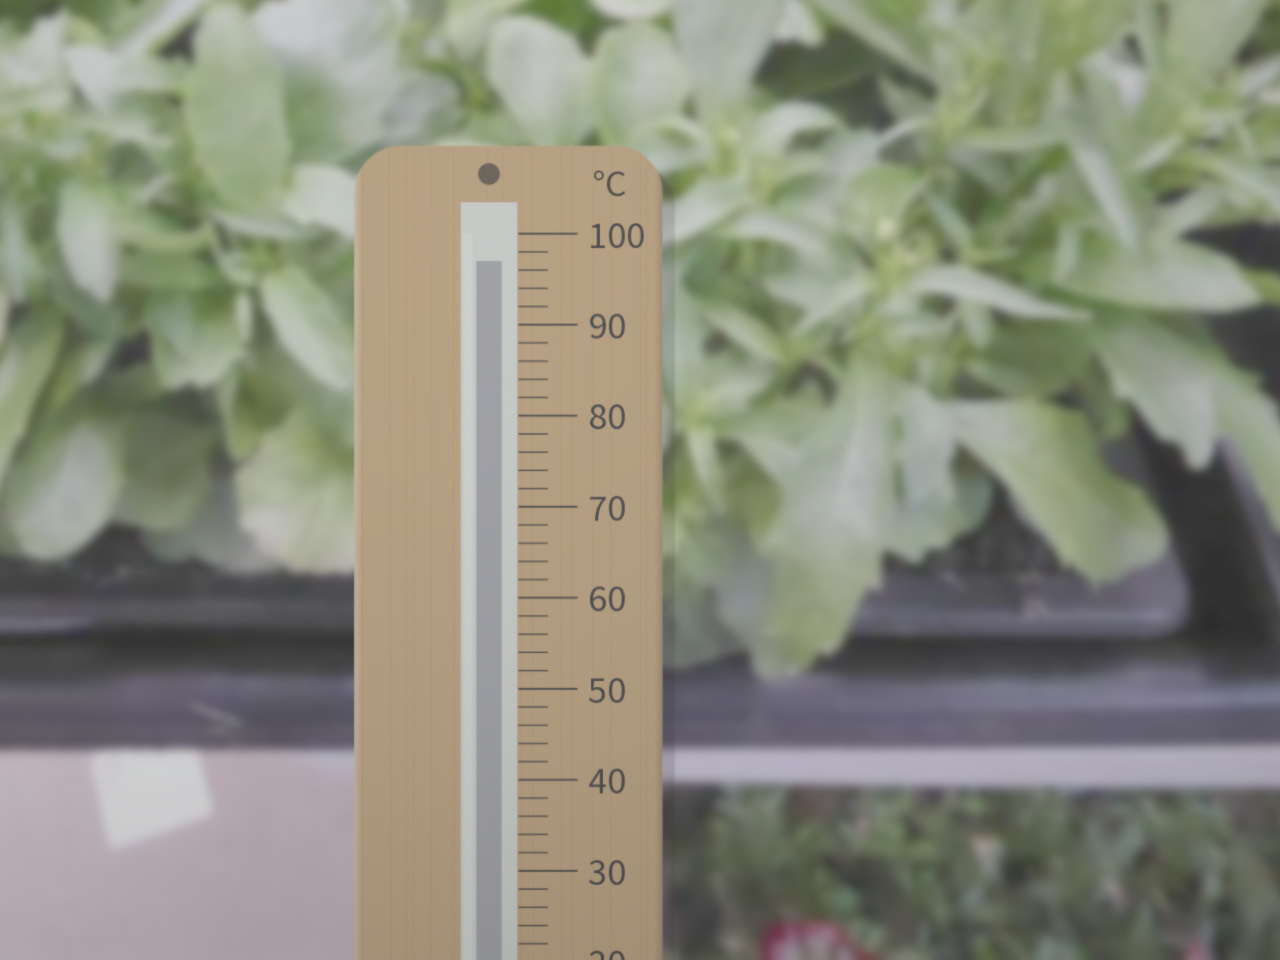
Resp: 97 °C
